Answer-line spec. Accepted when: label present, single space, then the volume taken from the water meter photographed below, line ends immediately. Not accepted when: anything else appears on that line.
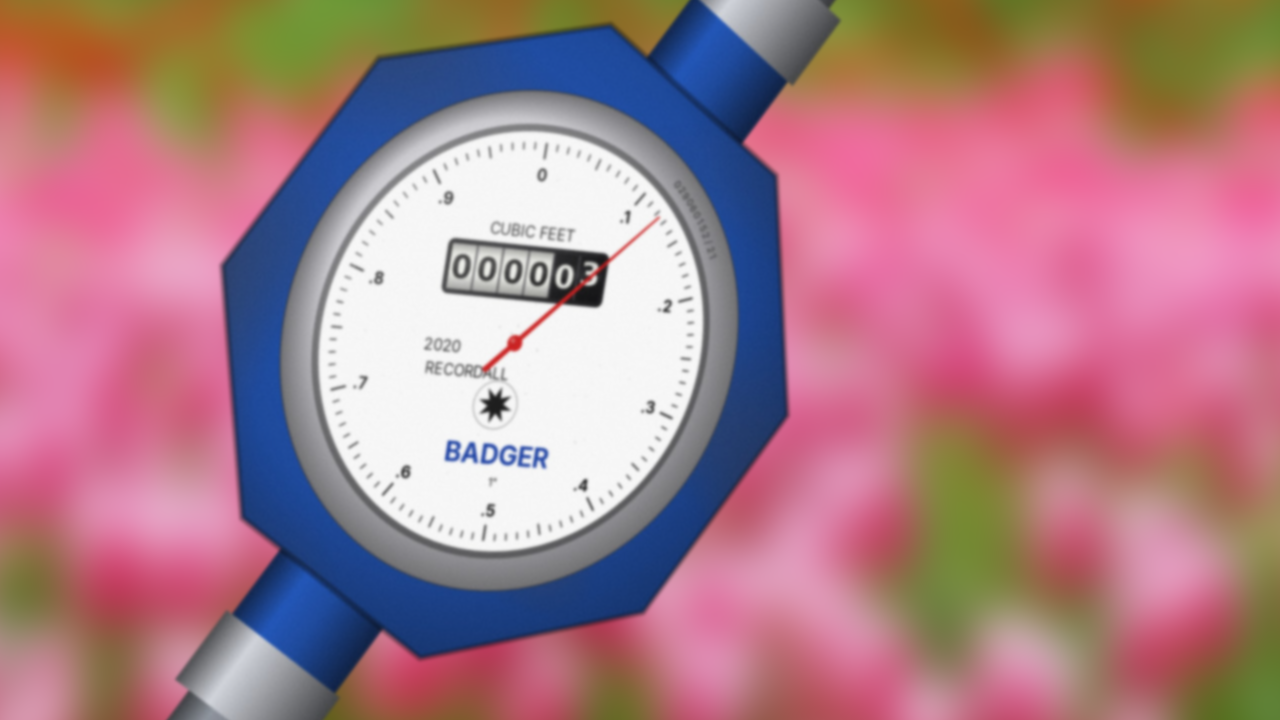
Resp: 3.12 ft³
